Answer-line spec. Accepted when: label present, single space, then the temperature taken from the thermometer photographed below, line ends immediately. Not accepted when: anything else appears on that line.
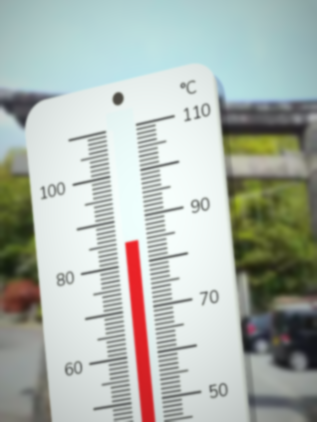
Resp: 85 °C
